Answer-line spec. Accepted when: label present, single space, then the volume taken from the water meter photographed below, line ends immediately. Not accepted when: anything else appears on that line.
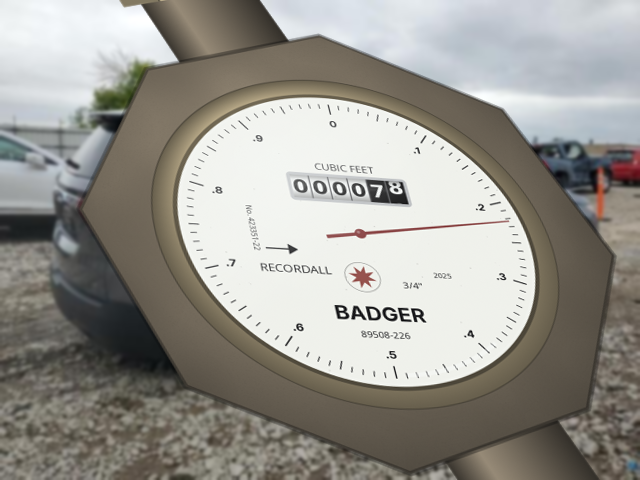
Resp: 78.22 ft³
